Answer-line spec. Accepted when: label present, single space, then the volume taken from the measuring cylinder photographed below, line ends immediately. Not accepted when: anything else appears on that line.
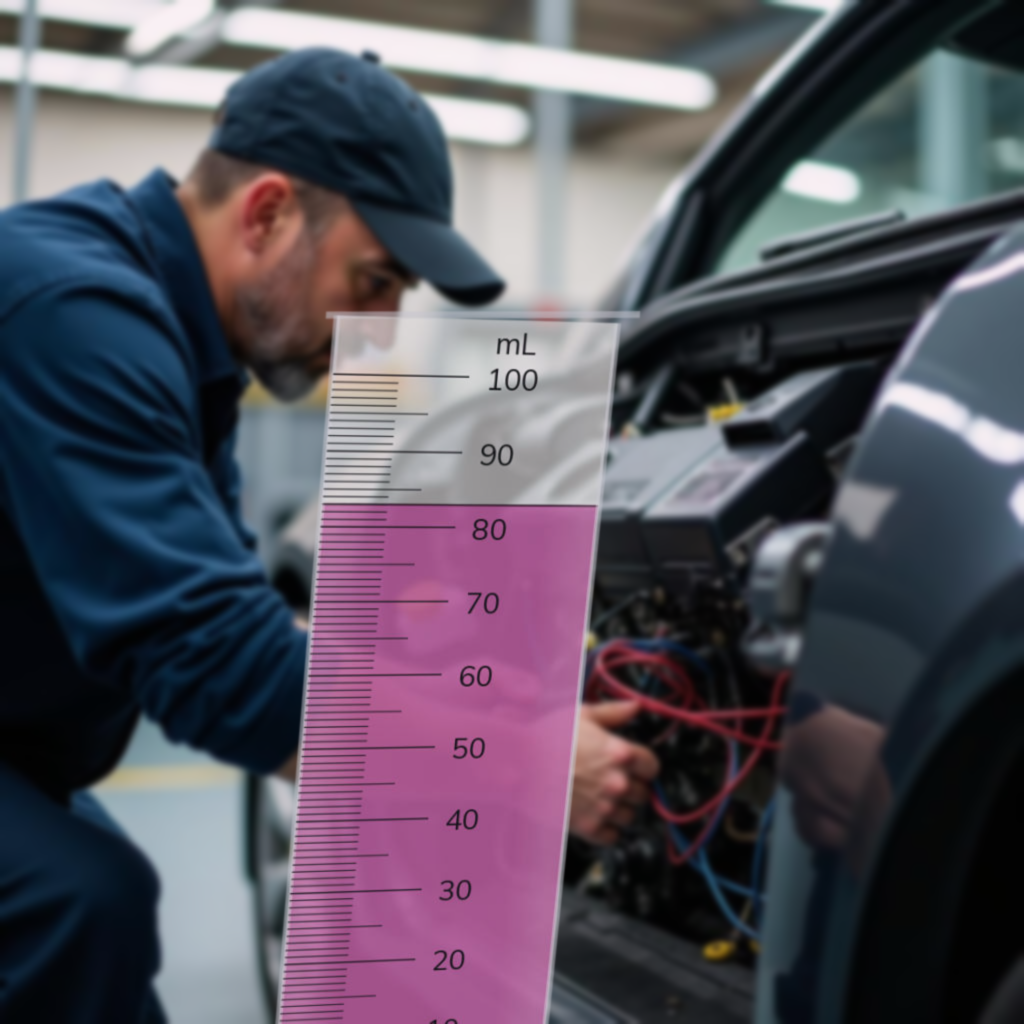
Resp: 83 mL
